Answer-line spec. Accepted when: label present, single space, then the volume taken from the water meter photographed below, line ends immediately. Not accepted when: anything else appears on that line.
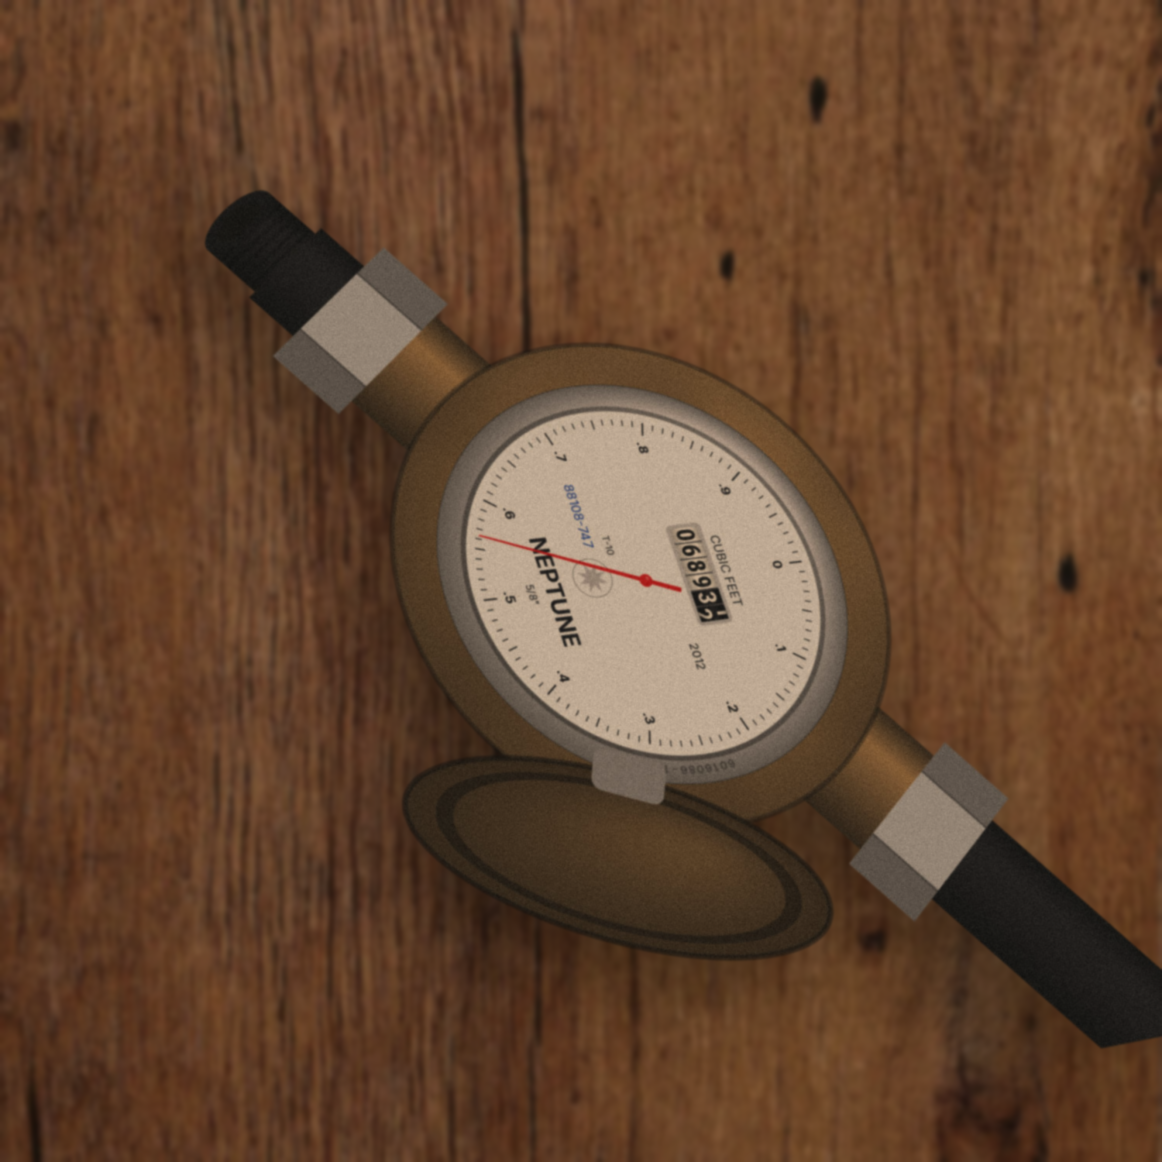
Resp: 68931.56 ft³
